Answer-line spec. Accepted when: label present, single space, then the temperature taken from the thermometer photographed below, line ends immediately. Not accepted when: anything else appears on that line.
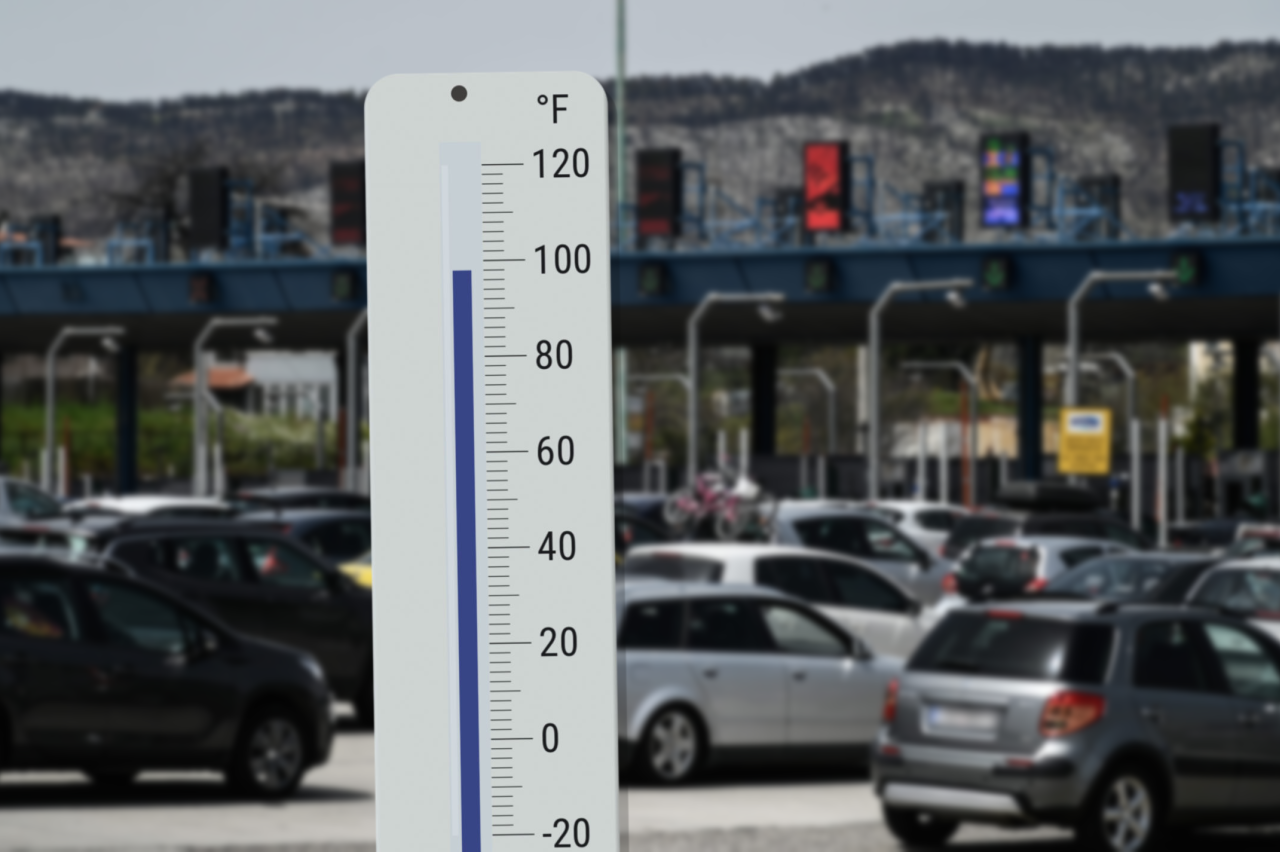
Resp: 98 °F
